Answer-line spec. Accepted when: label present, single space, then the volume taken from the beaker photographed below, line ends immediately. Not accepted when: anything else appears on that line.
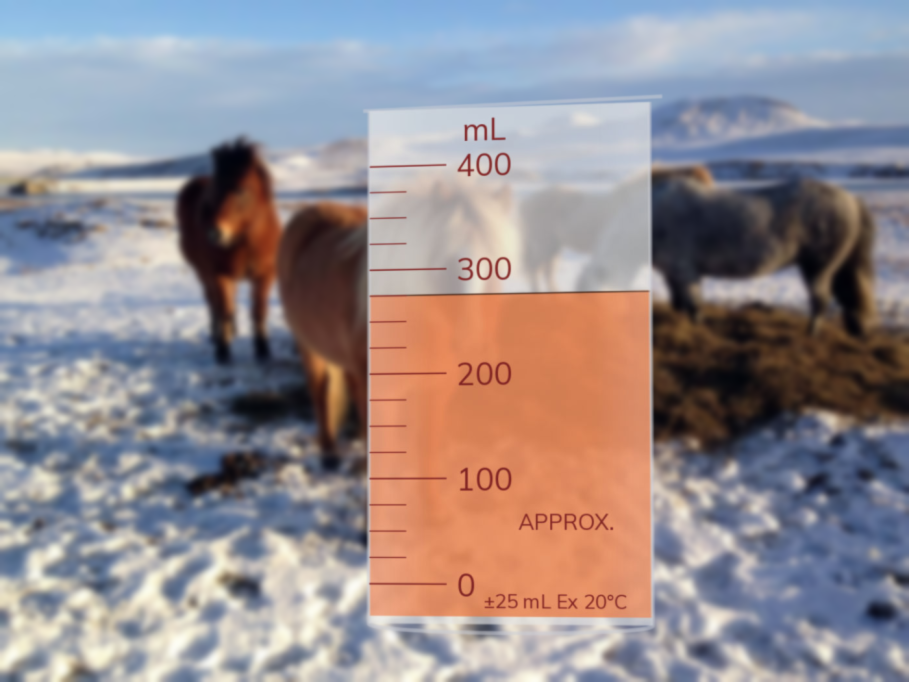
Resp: 275 mL
